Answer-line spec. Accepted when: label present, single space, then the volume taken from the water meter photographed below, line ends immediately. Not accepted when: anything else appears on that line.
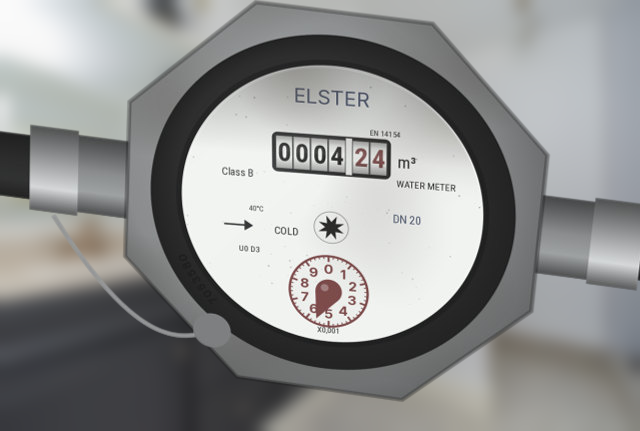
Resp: 4.245 m³
